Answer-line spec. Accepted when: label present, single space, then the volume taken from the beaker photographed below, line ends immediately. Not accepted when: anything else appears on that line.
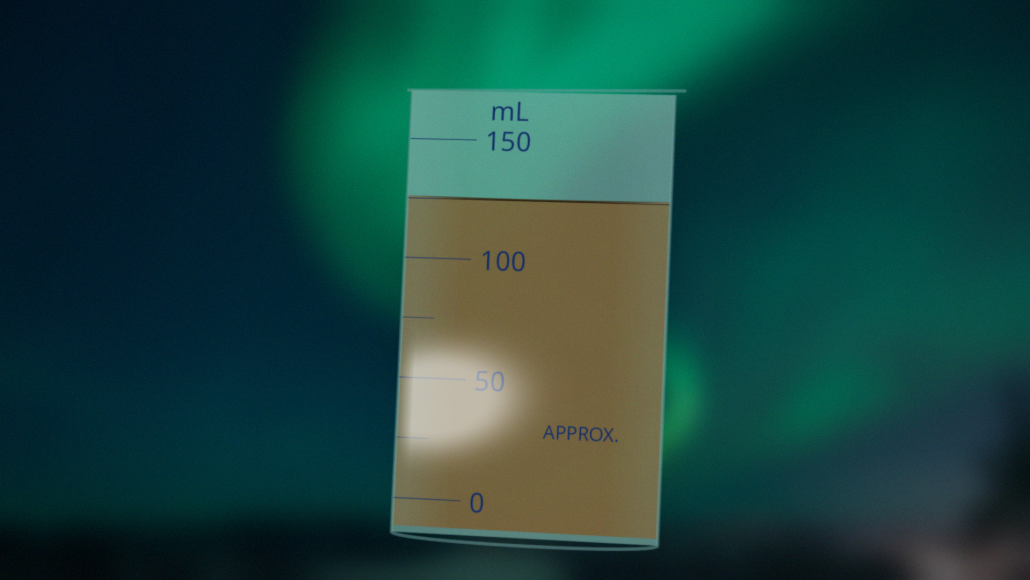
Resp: 125 mL
